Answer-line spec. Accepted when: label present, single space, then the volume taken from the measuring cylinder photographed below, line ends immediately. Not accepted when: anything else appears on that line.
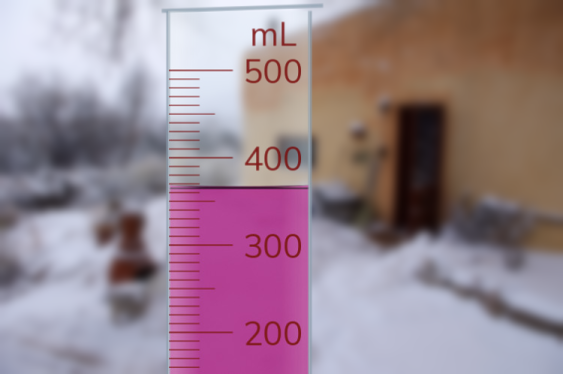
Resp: 365 mL
